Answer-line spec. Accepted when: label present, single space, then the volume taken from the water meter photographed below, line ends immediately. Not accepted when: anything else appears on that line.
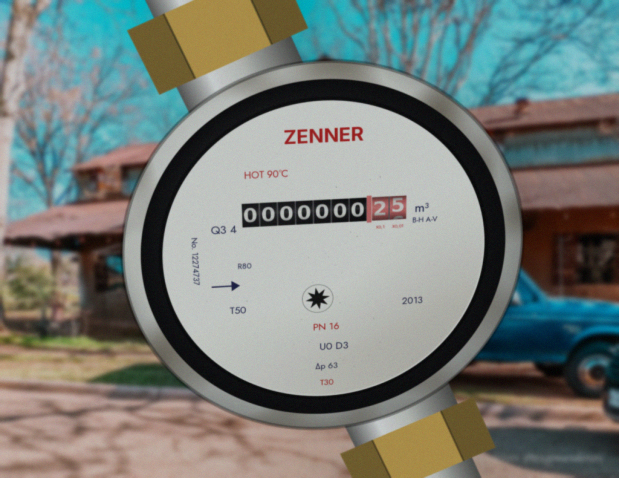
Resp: 0.25 m³
